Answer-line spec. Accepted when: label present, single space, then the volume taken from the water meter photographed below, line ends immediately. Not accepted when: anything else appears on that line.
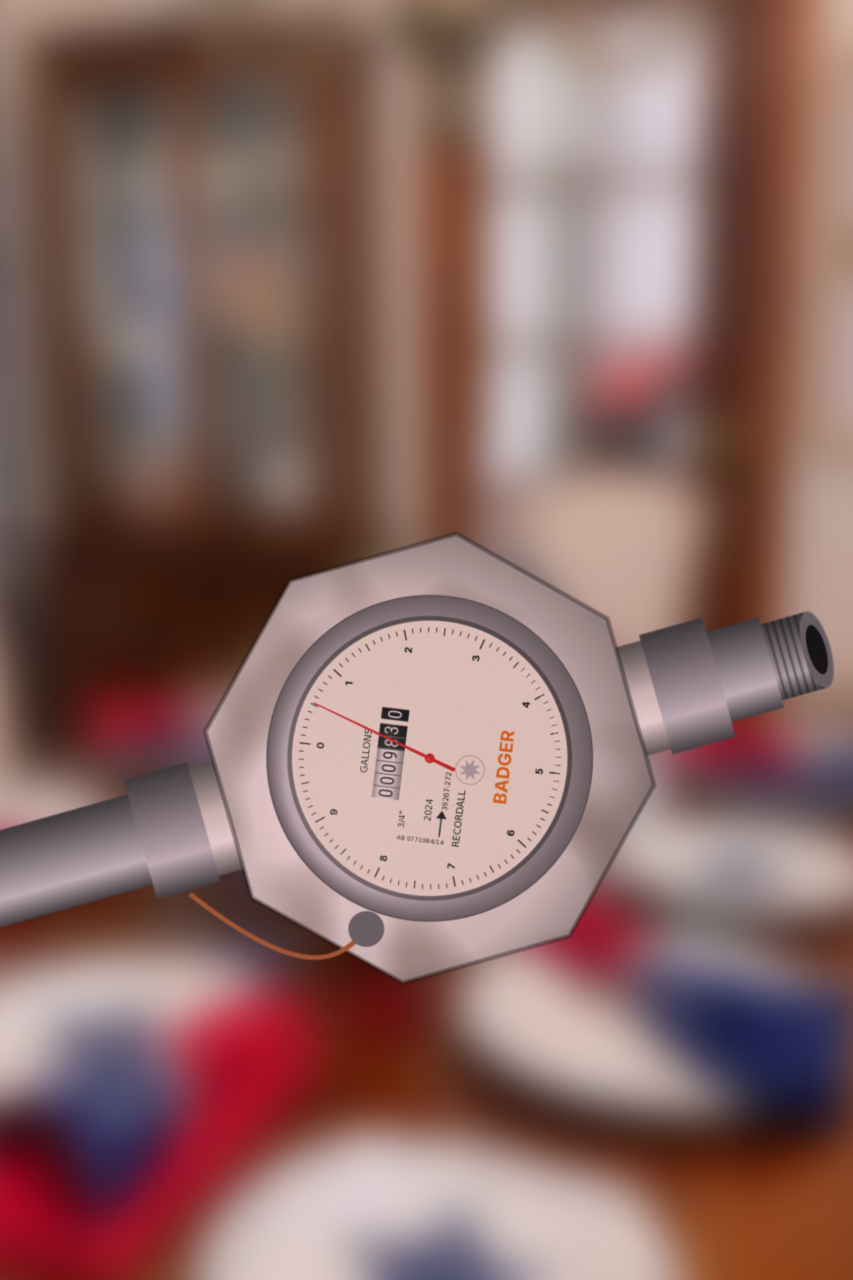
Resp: 9830.5 gal
